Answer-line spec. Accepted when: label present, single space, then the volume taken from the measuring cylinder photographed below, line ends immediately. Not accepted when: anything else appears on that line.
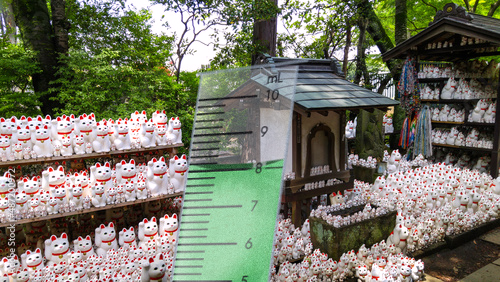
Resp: 8 mL
